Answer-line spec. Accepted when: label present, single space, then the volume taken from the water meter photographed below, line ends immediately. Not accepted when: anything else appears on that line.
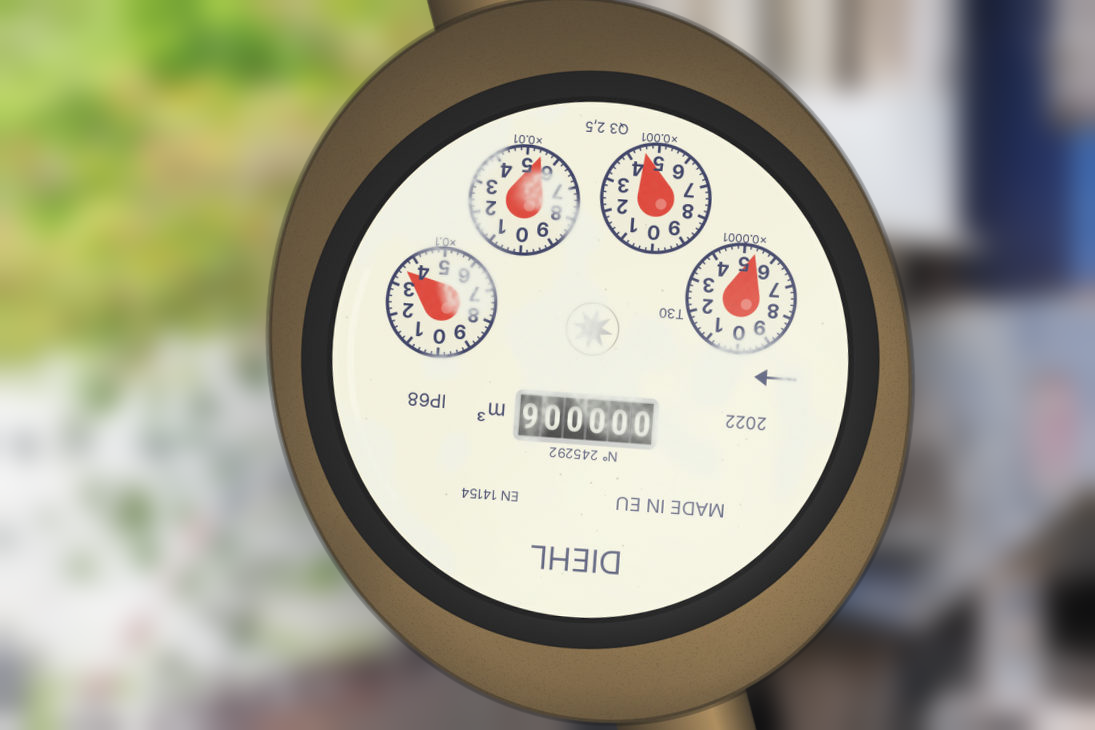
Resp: 6.3545 m³
